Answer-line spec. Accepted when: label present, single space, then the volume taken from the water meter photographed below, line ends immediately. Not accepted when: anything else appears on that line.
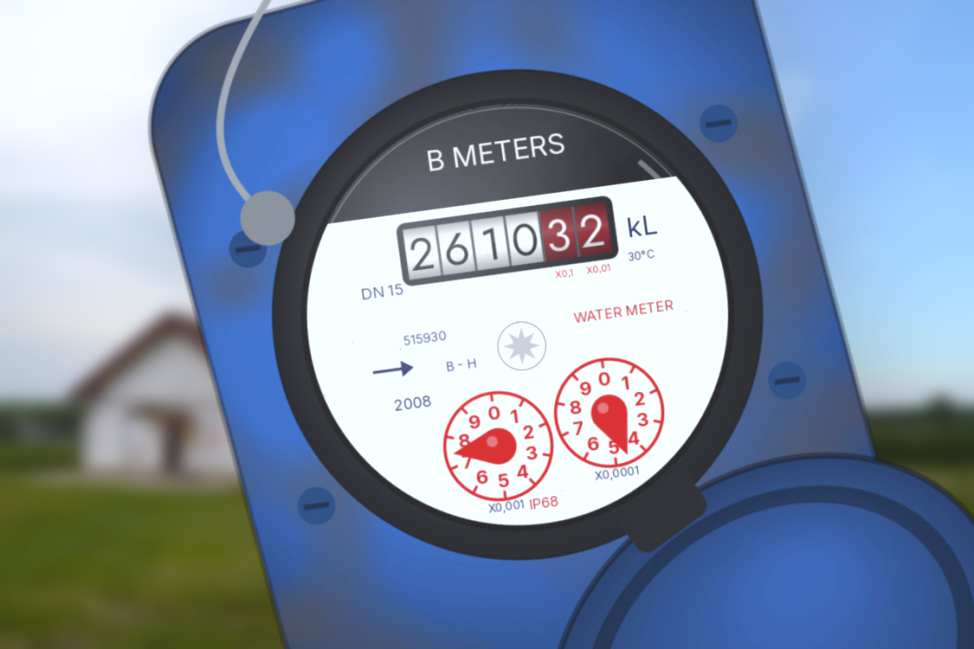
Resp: 2610.3274 kL
